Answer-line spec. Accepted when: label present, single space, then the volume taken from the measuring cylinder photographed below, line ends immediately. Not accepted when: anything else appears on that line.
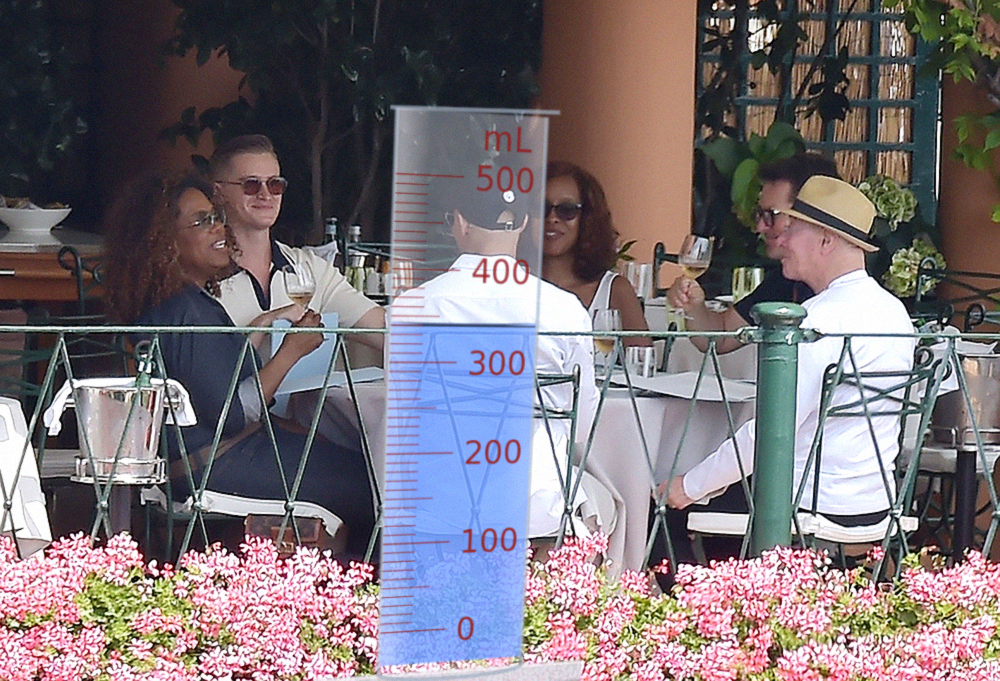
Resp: 340 mL
